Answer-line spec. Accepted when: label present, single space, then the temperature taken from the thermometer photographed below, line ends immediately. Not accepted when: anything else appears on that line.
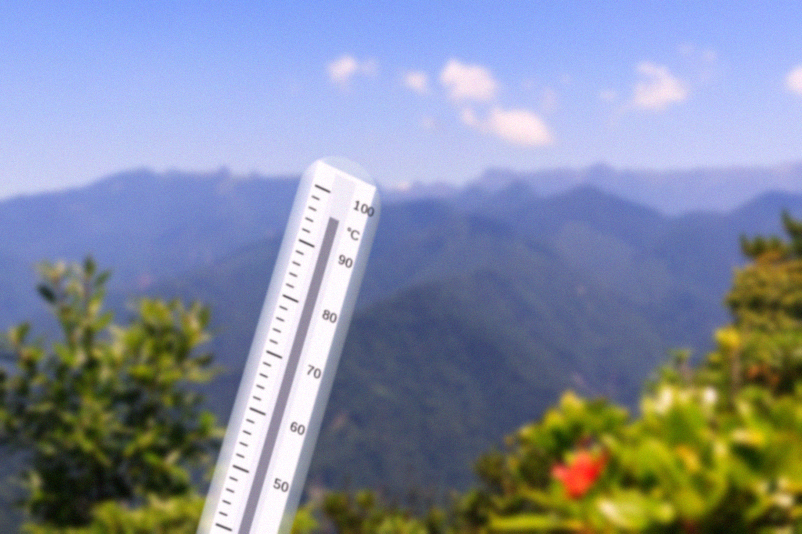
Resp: 96 °C
